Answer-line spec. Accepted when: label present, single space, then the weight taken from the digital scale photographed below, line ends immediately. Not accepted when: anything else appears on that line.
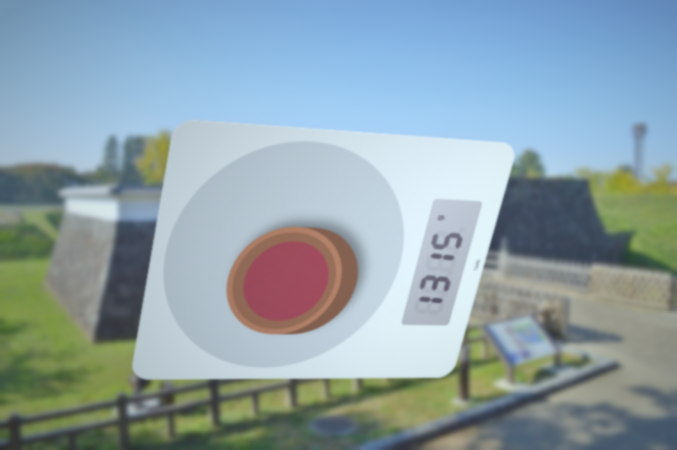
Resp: 1315 g
